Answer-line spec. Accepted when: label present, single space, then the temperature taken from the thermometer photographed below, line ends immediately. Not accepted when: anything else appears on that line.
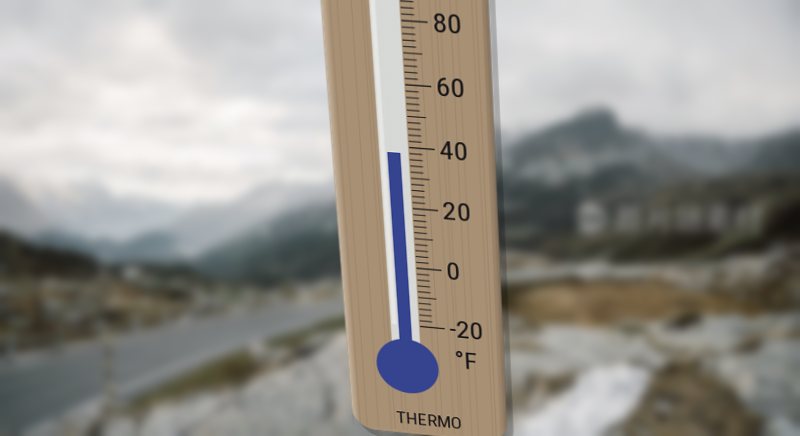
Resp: 38 °F
